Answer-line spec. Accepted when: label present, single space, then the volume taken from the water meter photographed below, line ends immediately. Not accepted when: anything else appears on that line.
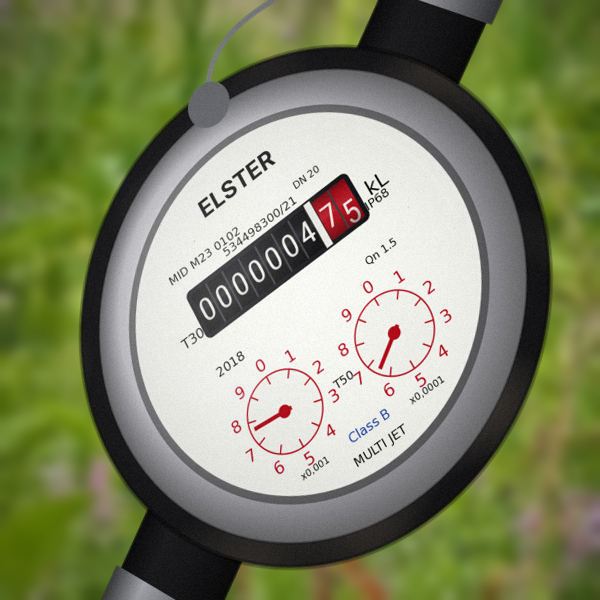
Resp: 4.7476 kL
